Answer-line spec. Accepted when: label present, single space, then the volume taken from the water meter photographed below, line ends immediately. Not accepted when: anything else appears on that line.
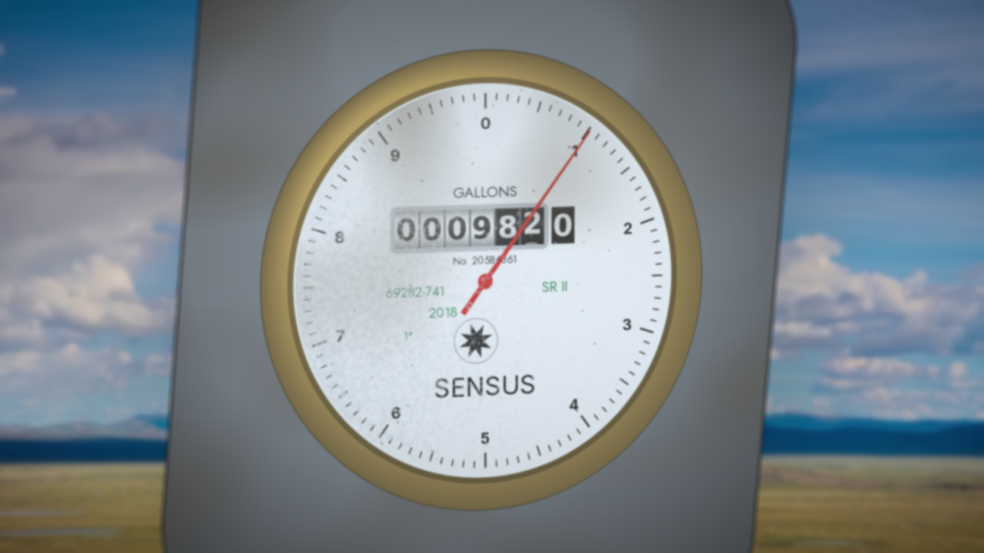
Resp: 9821.0 gal
